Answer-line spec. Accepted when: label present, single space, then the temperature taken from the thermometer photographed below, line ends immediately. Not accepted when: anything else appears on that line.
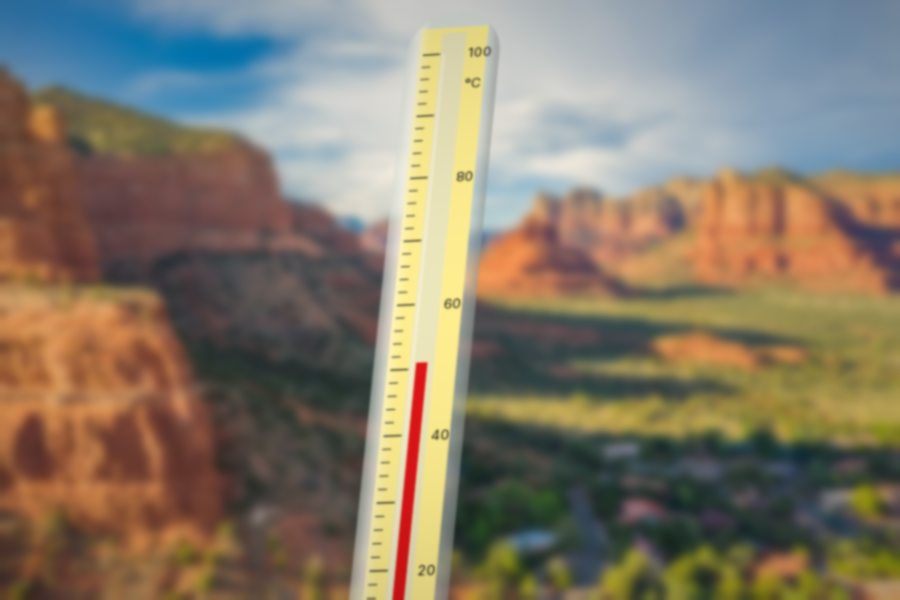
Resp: 51 °C
